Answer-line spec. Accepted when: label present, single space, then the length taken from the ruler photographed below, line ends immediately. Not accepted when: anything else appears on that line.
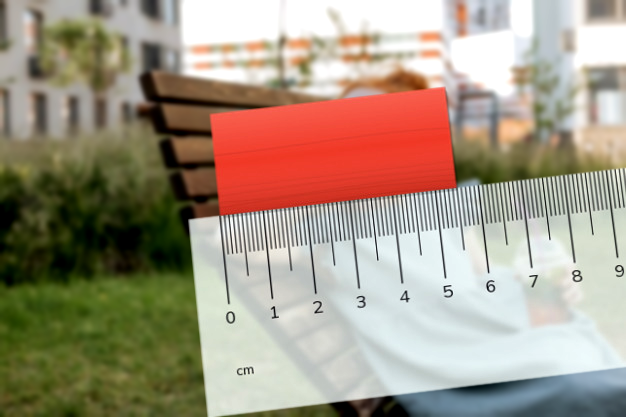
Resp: 5.5 cm
